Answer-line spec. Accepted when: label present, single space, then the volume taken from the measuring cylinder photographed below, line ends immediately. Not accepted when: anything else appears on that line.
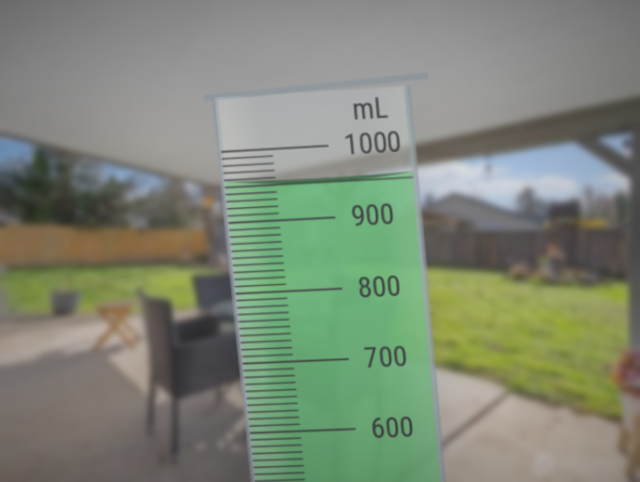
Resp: 950 mL
